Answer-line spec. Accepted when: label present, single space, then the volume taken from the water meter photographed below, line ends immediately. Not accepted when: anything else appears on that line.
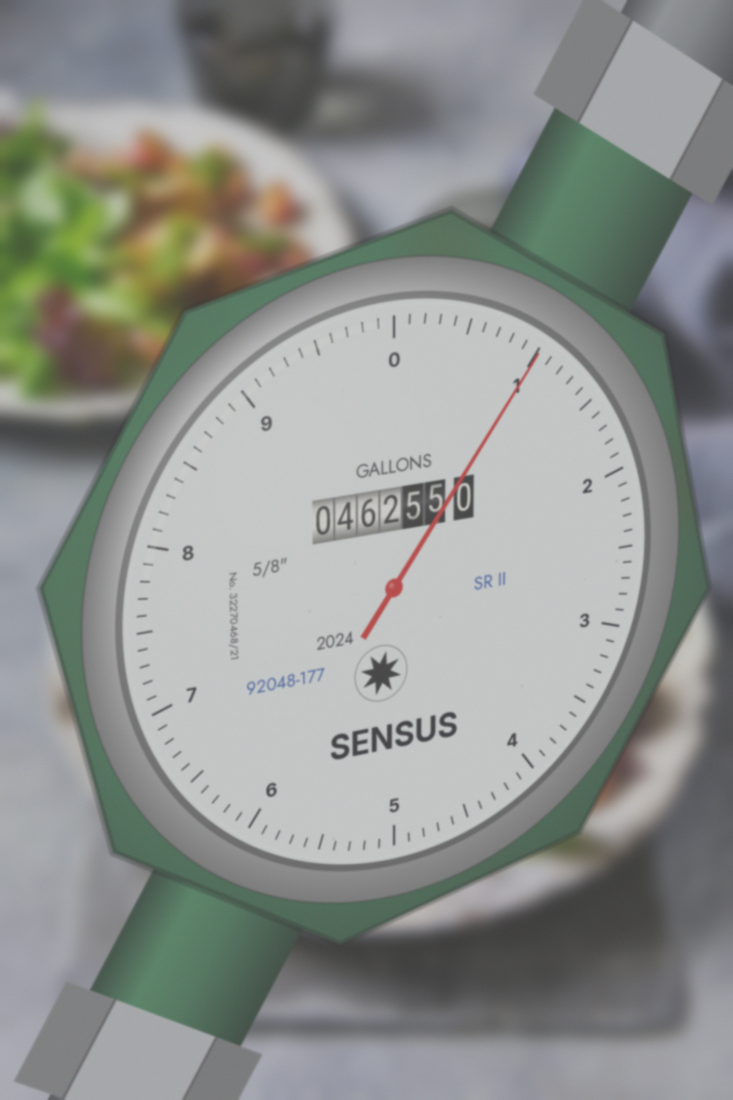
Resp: 462551.0 gal
